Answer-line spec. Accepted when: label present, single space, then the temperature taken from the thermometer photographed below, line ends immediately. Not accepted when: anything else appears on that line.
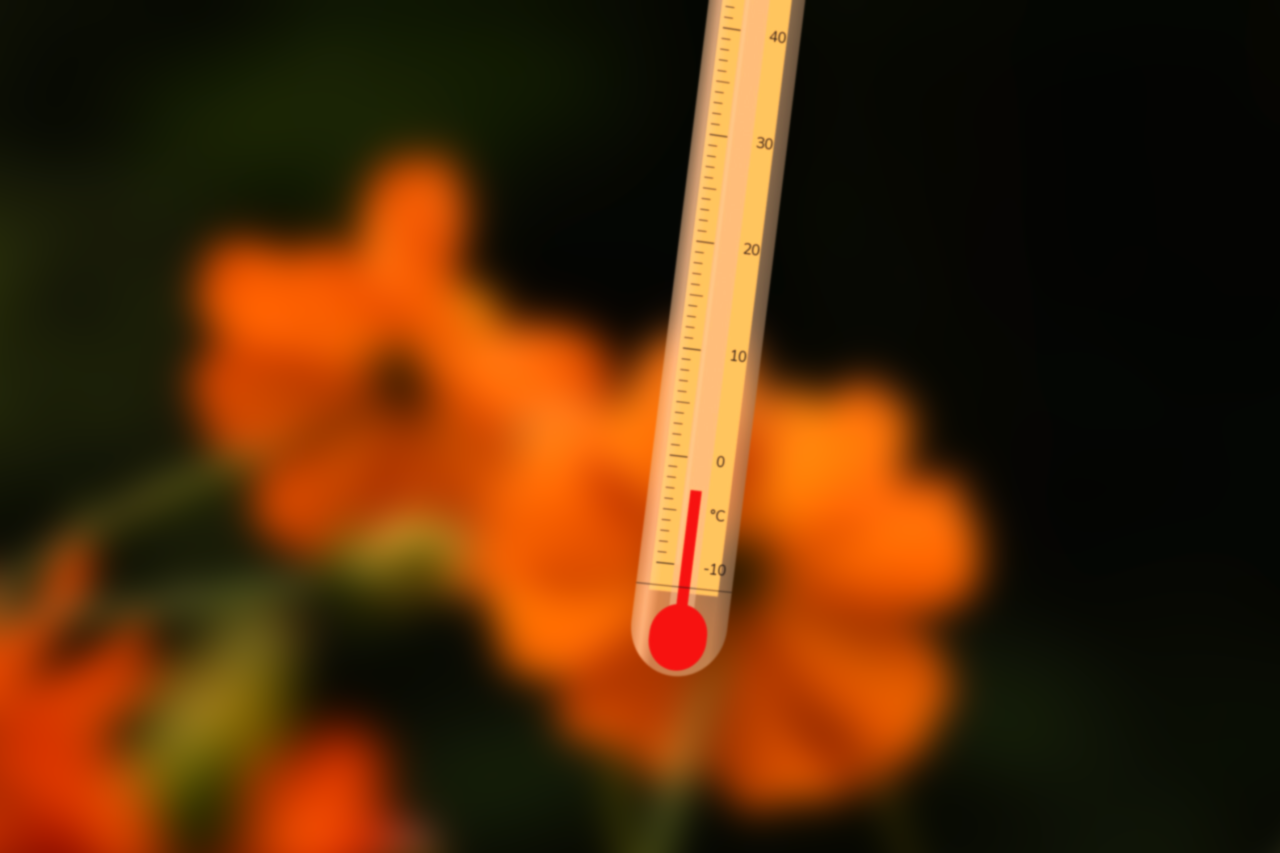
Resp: -3 °C
